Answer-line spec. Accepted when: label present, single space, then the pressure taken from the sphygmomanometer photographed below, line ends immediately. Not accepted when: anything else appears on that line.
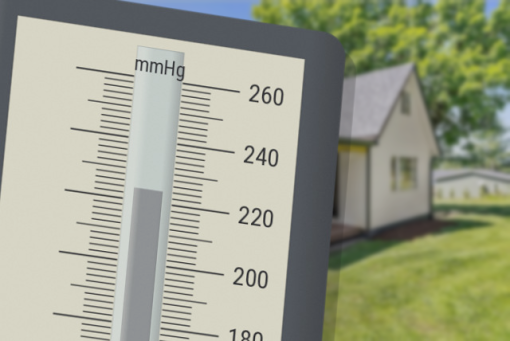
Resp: 224 mmHg
